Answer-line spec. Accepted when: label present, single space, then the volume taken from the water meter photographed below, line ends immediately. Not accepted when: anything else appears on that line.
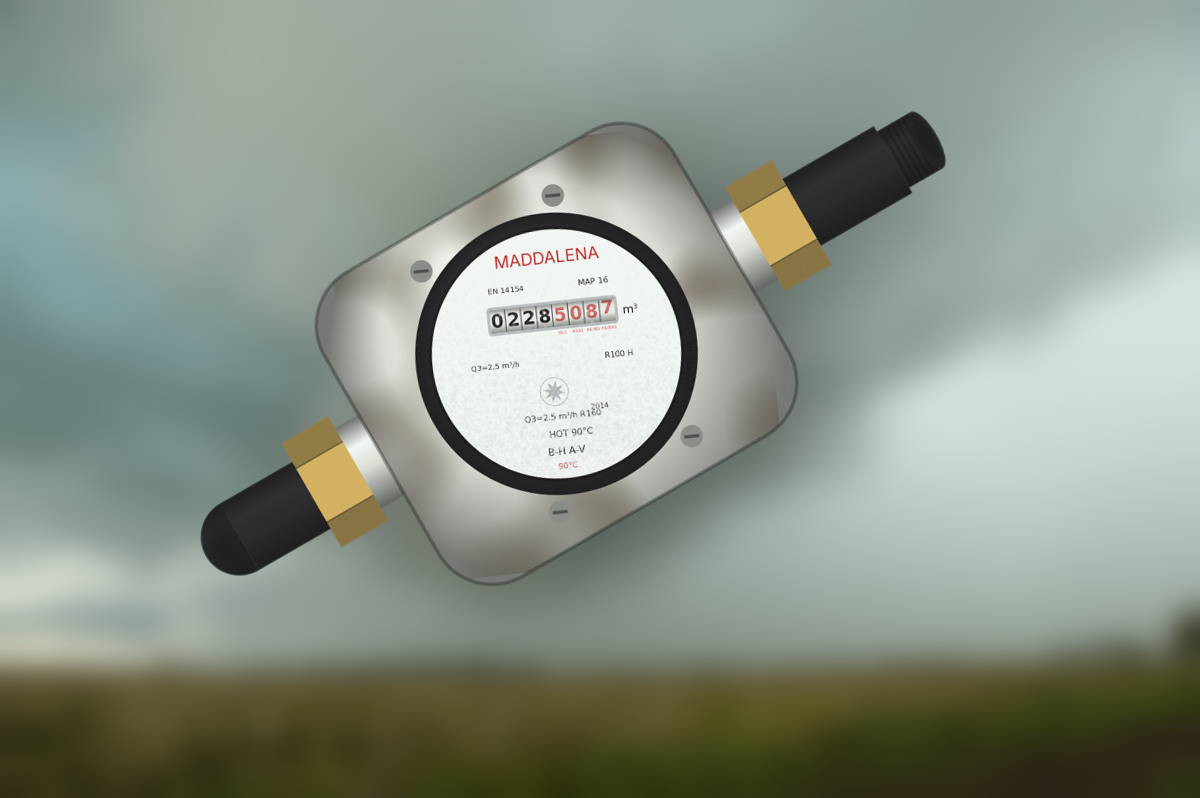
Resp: 228.5087 m³
